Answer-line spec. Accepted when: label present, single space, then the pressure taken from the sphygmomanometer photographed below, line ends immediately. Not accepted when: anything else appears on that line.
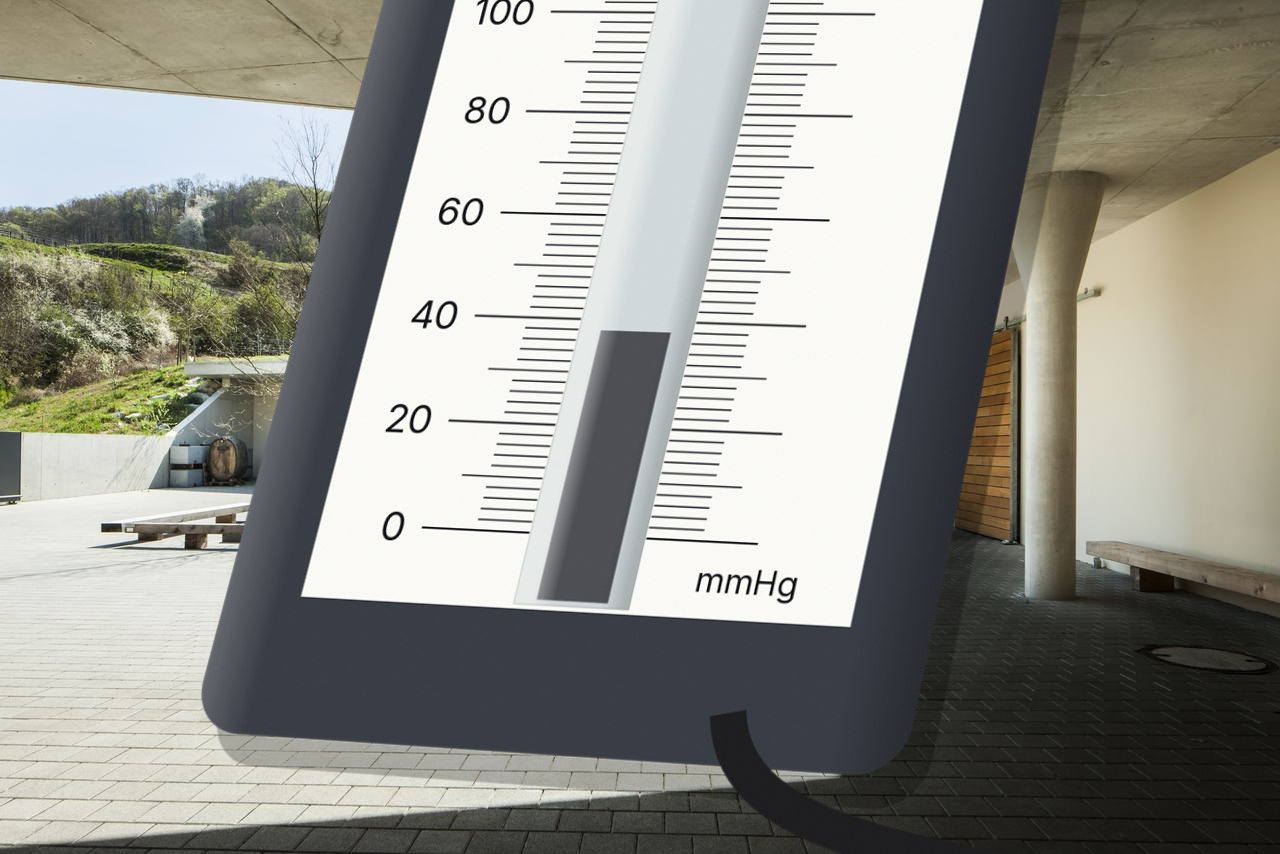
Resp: 38 mmHg
